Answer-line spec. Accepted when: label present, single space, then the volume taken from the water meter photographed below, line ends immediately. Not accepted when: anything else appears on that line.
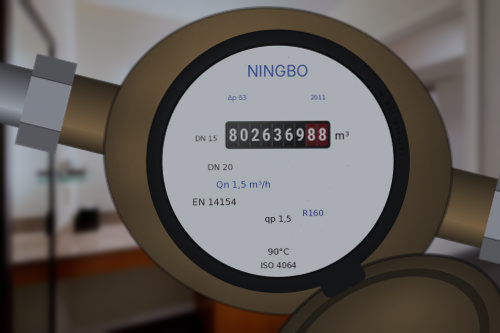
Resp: 8026369.88 m³
